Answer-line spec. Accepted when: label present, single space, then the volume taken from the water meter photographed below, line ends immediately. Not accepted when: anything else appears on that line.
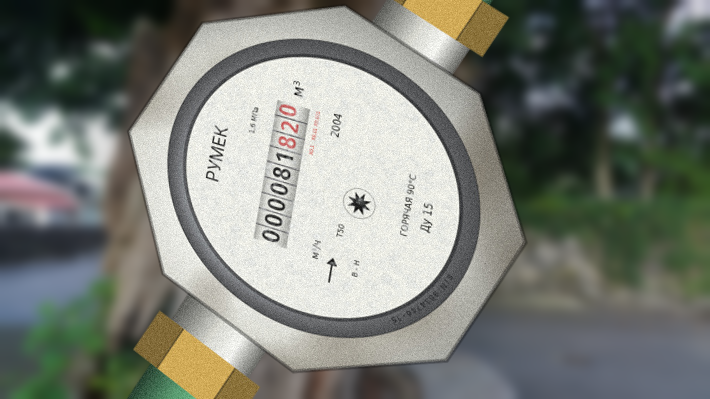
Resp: 81.820 m³
